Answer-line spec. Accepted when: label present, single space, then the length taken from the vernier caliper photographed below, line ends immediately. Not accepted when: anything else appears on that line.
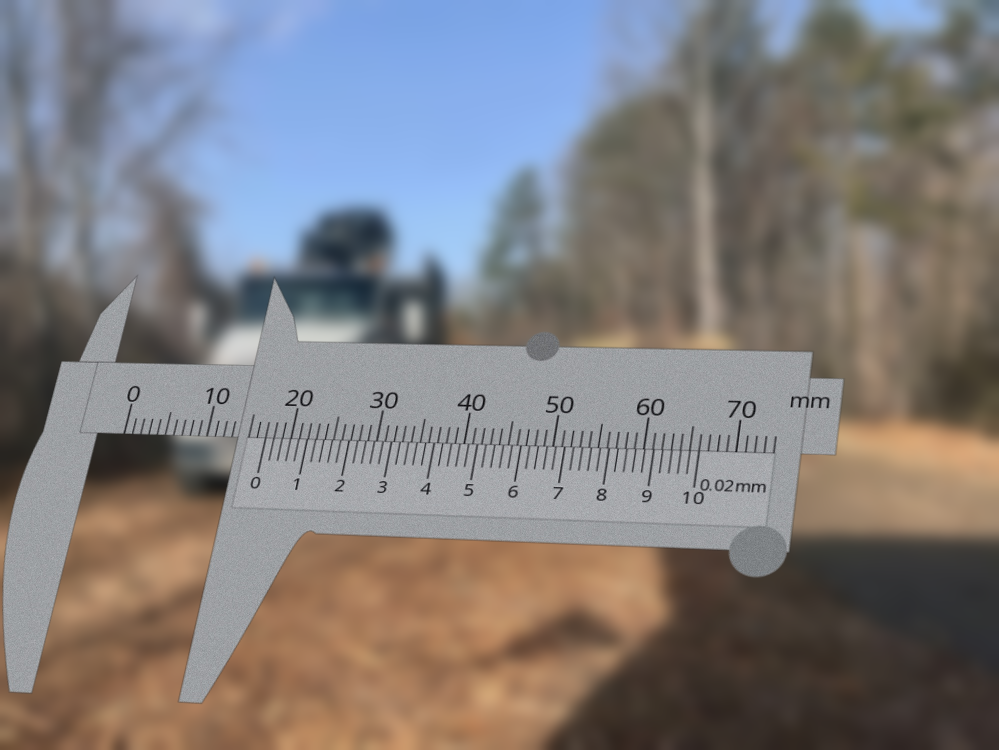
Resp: 17.0 mm
